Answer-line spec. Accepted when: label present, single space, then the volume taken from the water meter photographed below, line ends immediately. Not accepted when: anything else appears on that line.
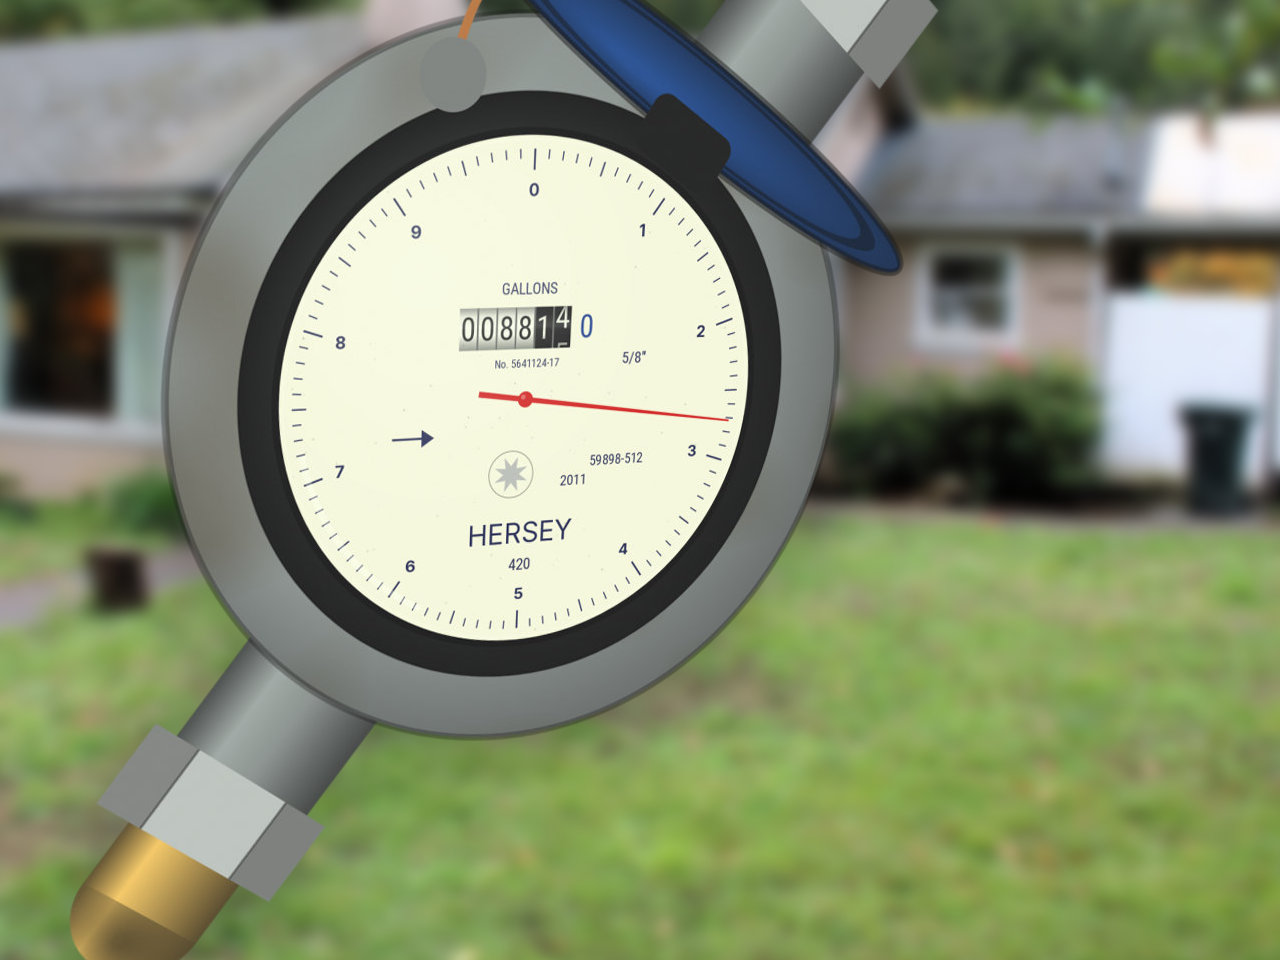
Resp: 88142.7 gal
